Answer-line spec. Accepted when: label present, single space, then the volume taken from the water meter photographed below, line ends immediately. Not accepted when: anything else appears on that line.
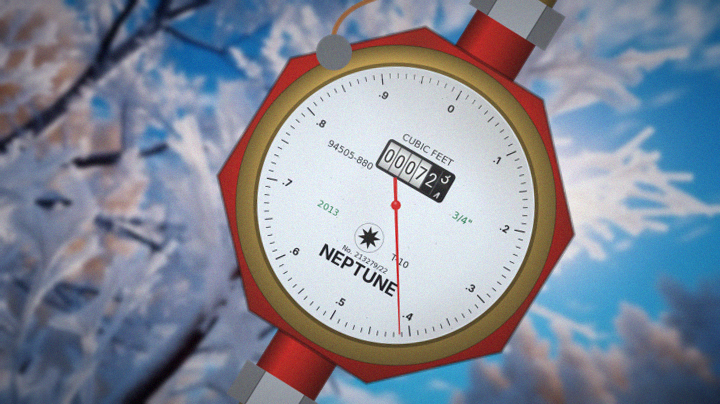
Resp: 723.41 ft³
